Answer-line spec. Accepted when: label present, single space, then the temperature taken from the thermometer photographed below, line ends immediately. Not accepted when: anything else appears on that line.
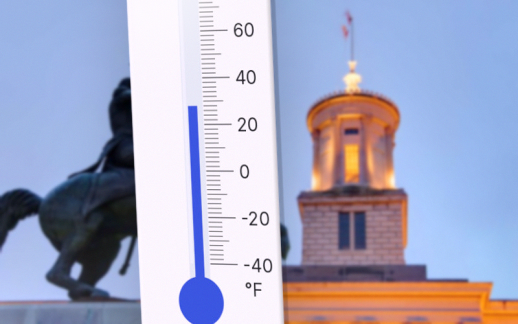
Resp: 28 °F
